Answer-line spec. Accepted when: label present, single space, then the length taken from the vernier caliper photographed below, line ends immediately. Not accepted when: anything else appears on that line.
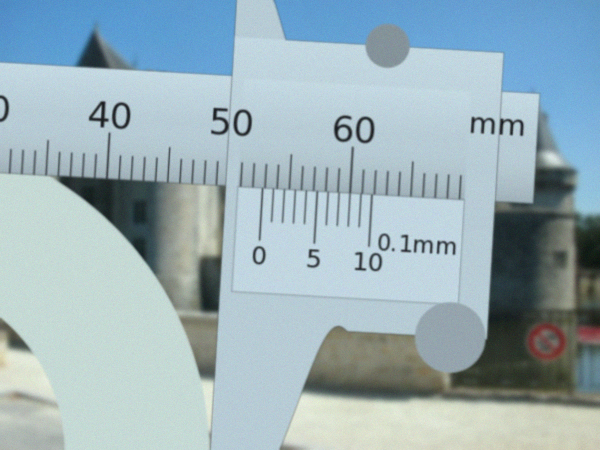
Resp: 52.8 mm
